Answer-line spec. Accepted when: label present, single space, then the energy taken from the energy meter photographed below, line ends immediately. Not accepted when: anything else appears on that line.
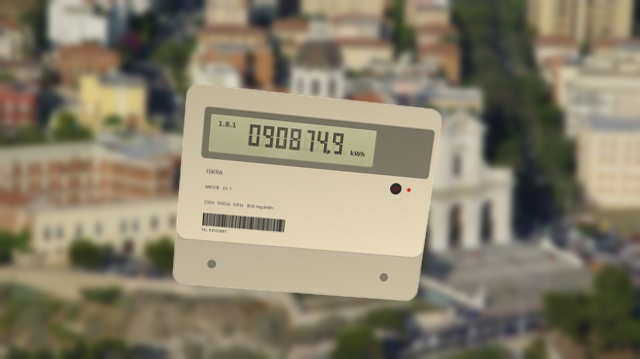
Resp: 90874.9 kWh
